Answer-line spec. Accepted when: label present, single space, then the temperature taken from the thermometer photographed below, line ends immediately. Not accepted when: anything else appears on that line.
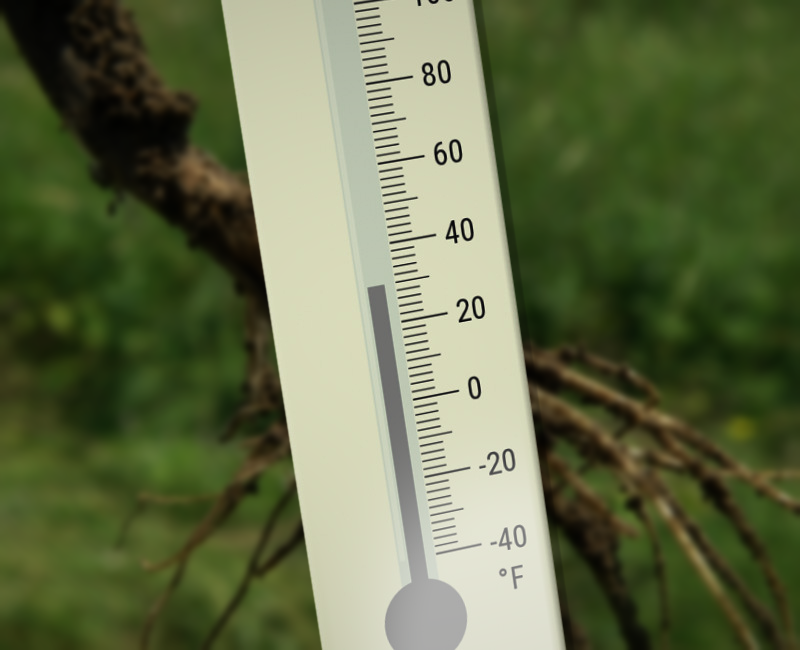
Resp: 30 °F
